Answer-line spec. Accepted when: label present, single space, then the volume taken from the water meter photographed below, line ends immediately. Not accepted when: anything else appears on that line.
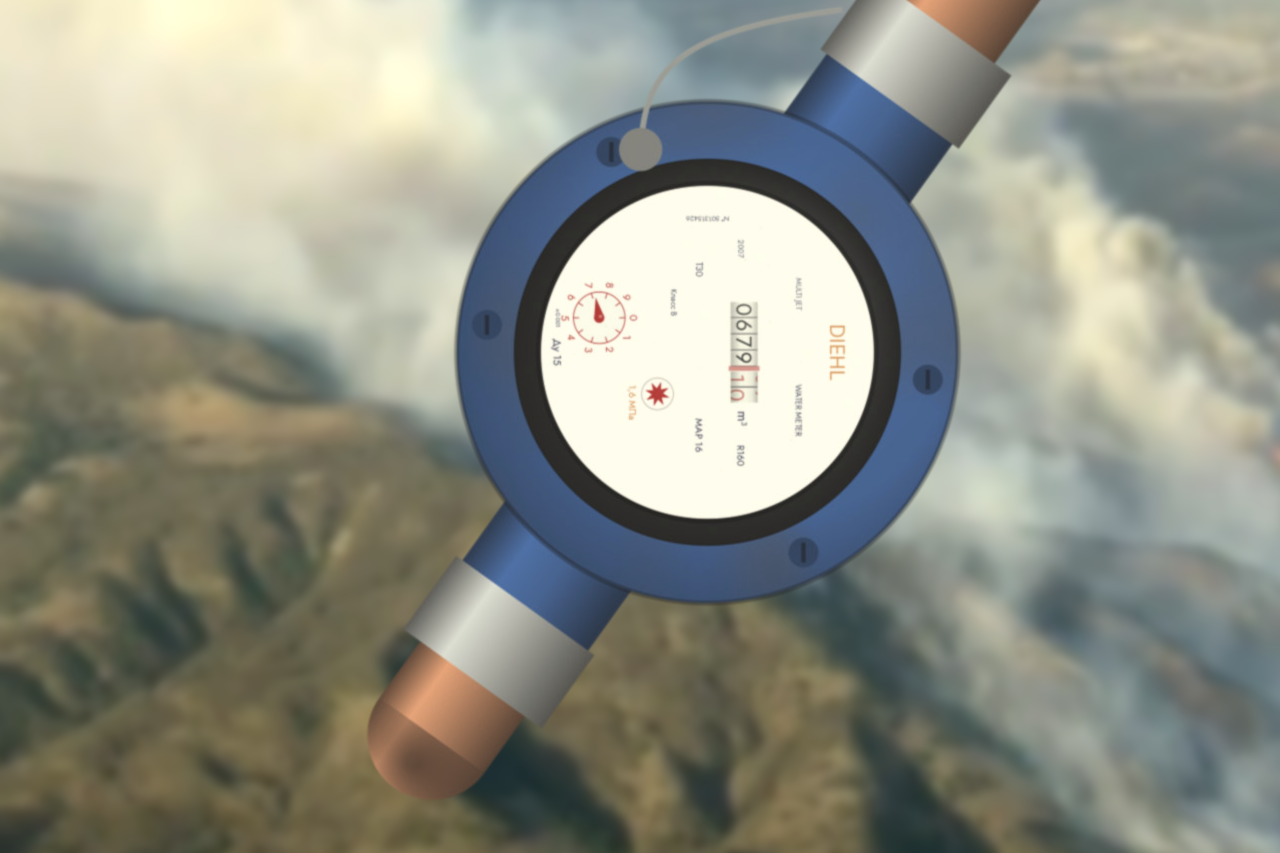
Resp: 679.097 m³
